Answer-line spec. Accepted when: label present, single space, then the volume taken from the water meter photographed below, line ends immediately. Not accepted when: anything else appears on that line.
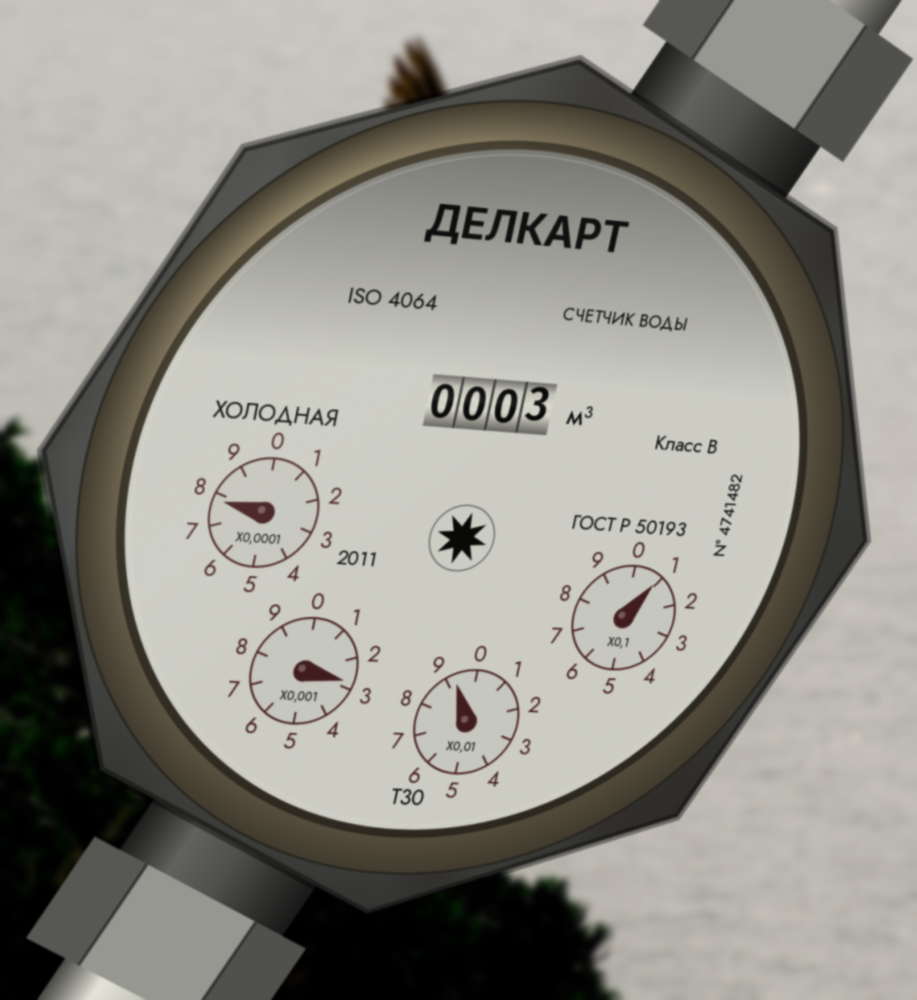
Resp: 3.0927 m³
